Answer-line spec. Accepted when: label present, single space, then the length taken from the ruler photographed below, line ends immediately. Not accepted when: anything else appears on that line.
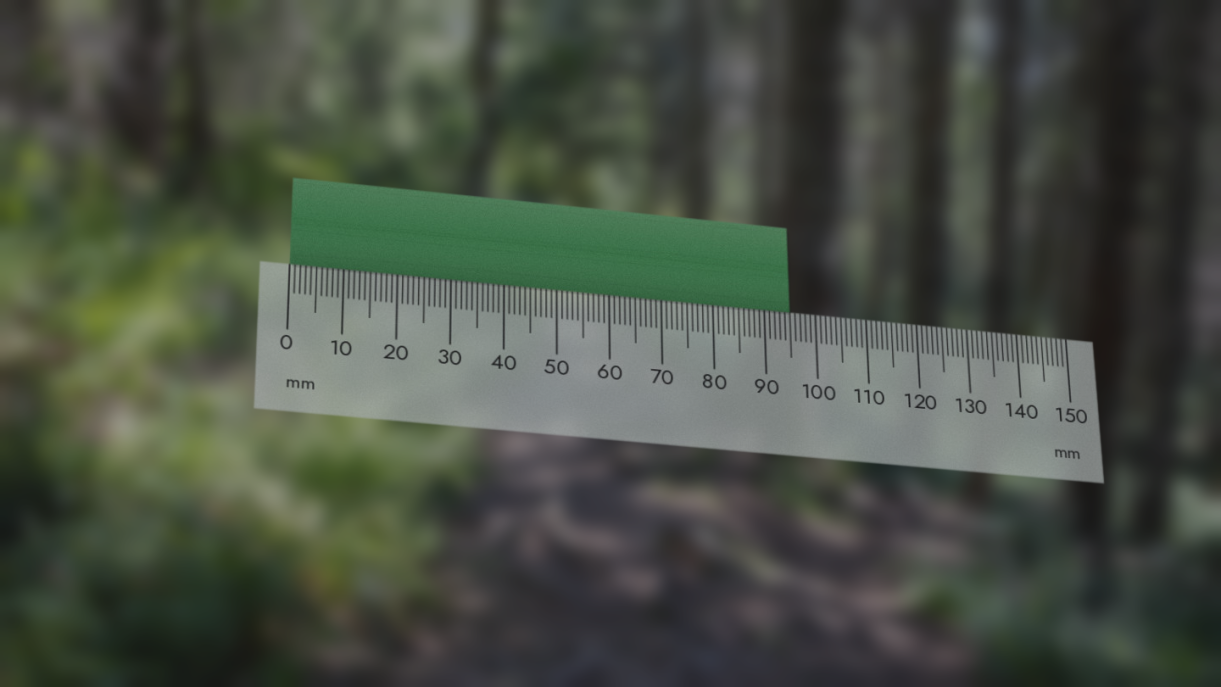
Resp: 95 mm
